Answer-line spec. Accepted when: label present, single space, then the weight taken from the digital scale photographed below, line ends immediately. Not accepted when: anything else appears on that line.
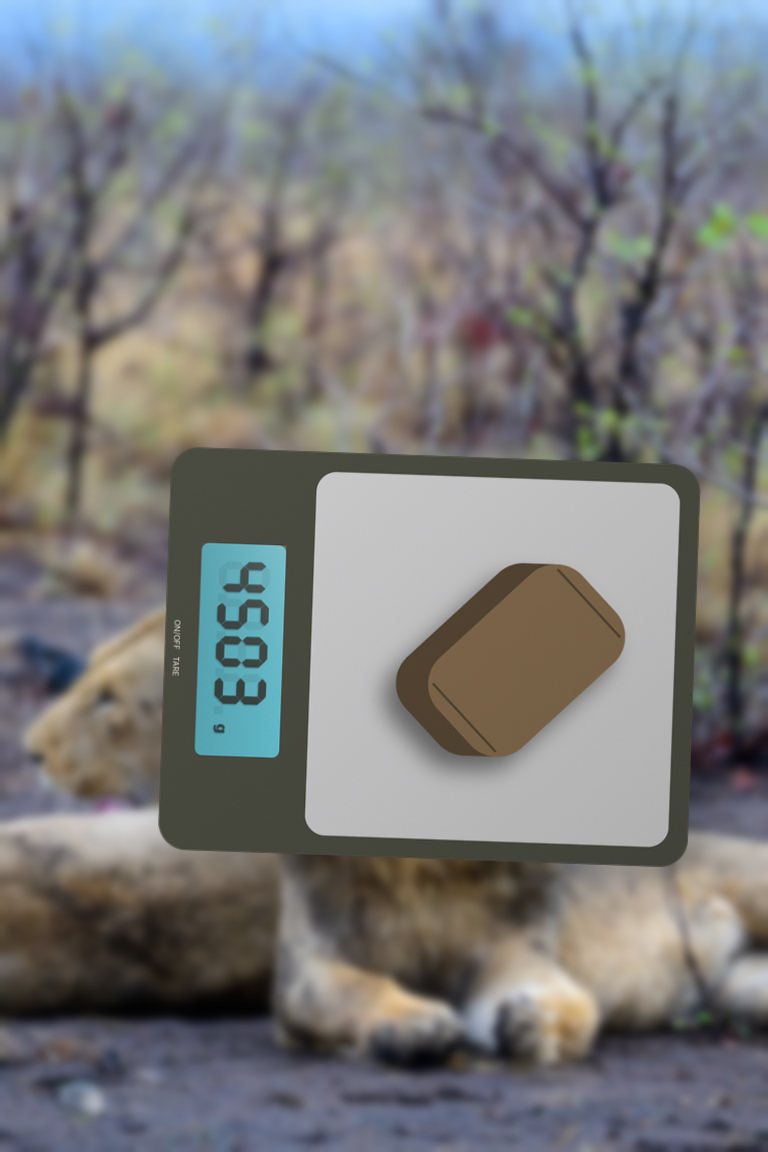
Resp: 4503 g
